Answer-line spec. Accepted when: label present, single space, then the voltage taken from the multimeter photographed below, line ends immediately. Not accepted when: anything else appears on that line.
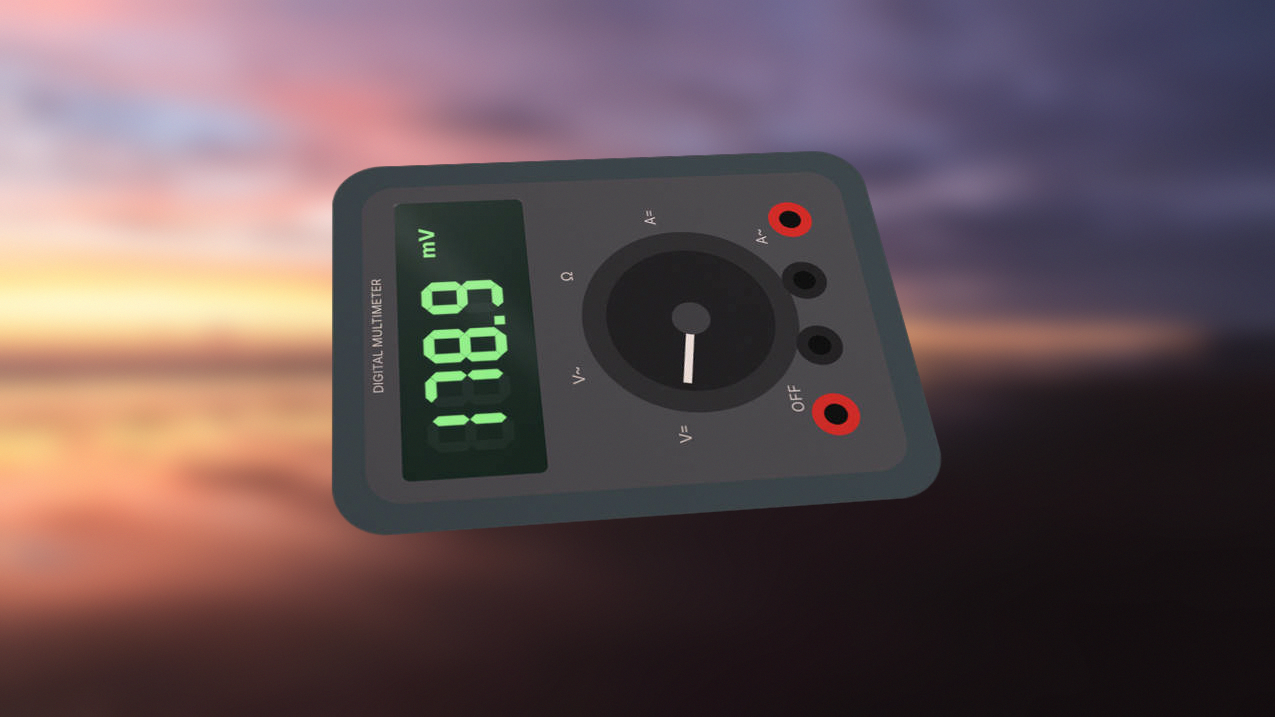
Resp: 178.9 mV
